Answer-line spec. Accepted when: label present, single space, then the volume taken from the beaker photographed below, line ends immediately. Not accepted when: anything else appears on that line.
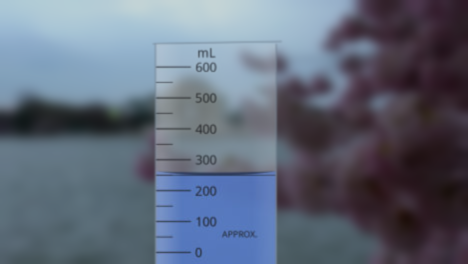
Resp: 250 mL
